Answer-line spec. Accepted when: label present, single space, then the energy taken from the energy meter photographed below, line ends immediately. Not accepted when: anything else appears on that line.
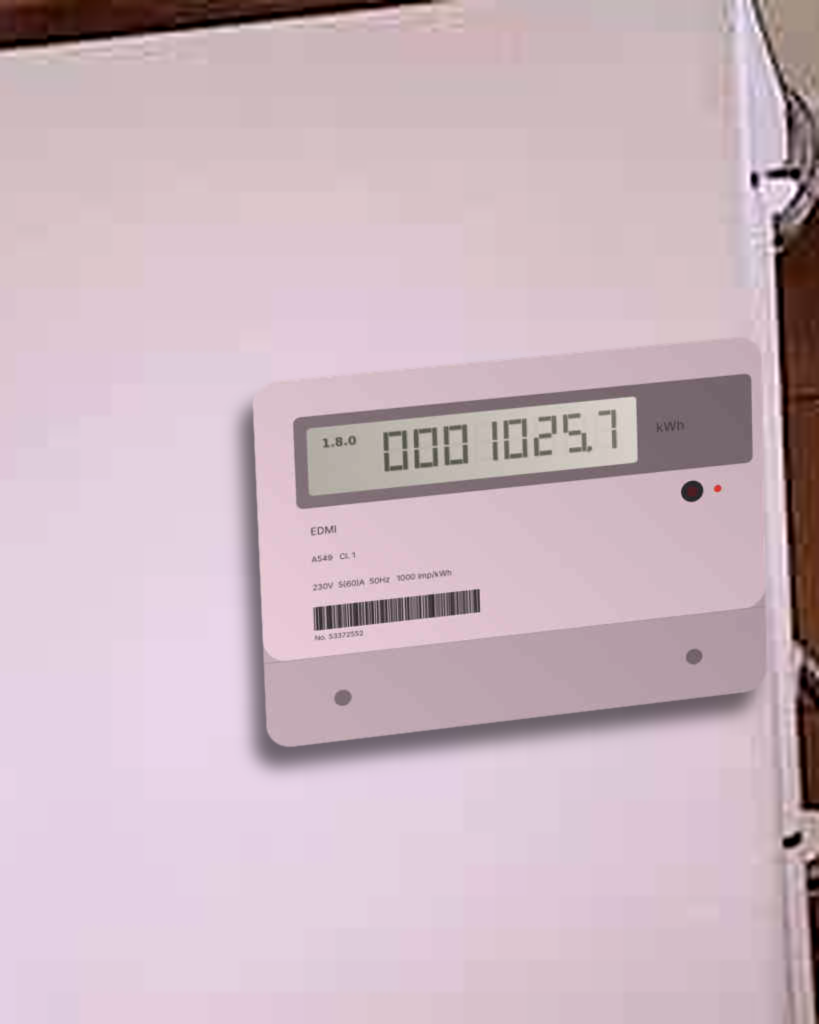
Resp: 1025.7 kWh
